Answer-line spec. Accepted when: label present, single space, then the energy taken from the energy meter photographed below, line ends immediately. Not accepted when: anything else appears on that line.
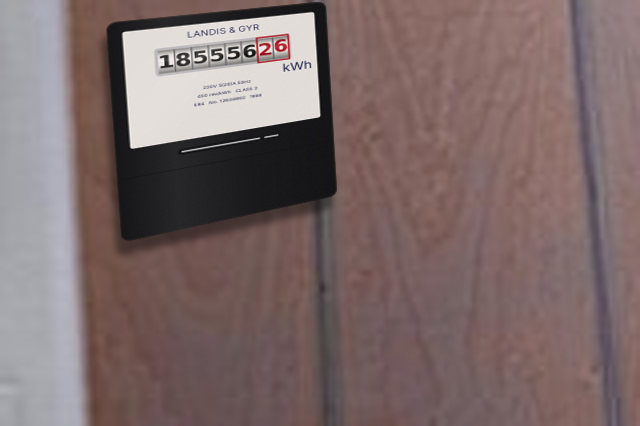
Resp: 185556.26 kWh
